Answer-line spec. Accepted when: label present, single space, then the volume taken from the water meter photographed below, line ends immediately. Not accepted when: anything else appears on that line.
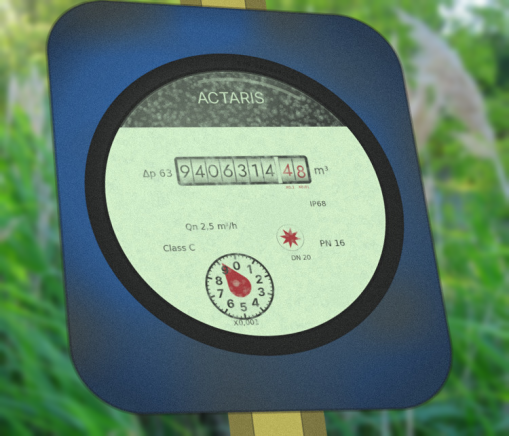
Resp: 9406314.479 m³
